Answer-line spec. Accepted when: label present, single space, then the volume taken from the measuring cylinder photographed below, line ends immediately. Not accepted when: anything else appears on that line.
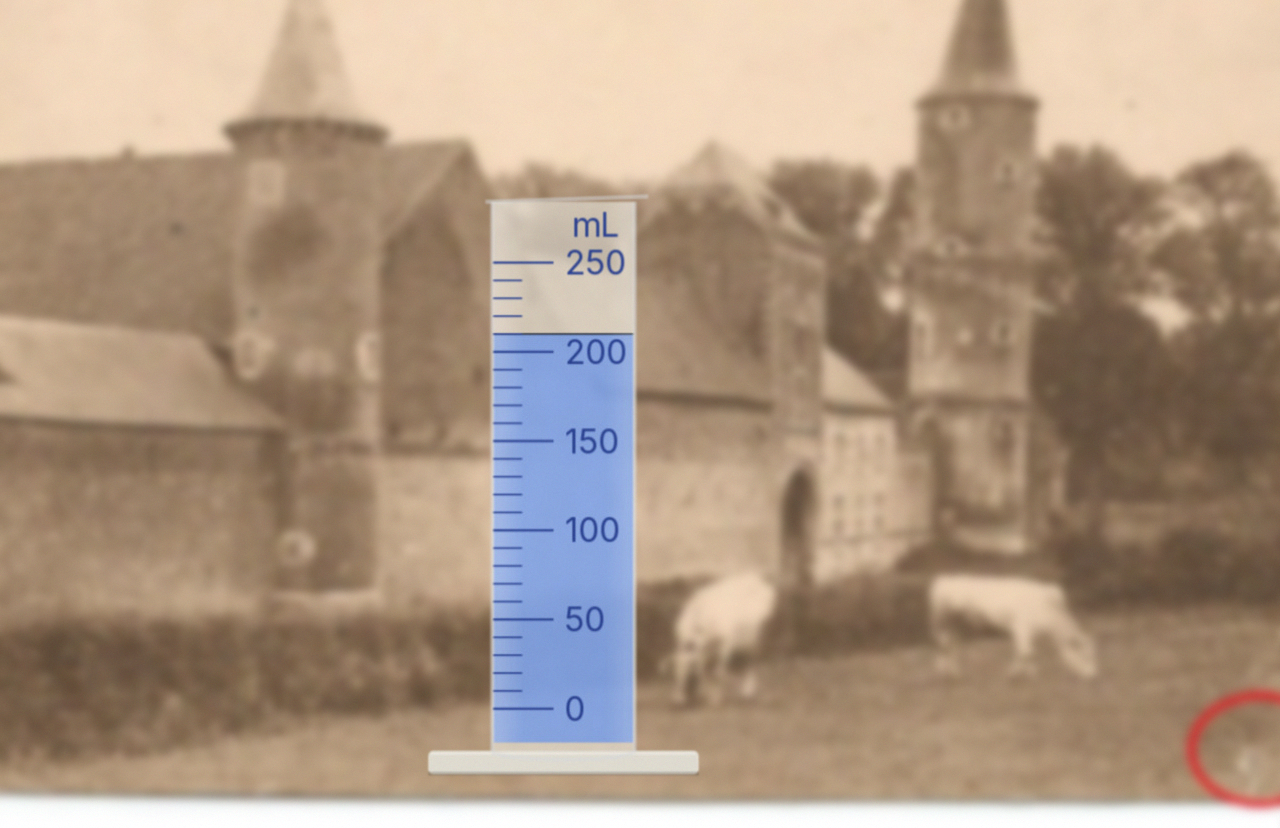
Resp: 210 mL
